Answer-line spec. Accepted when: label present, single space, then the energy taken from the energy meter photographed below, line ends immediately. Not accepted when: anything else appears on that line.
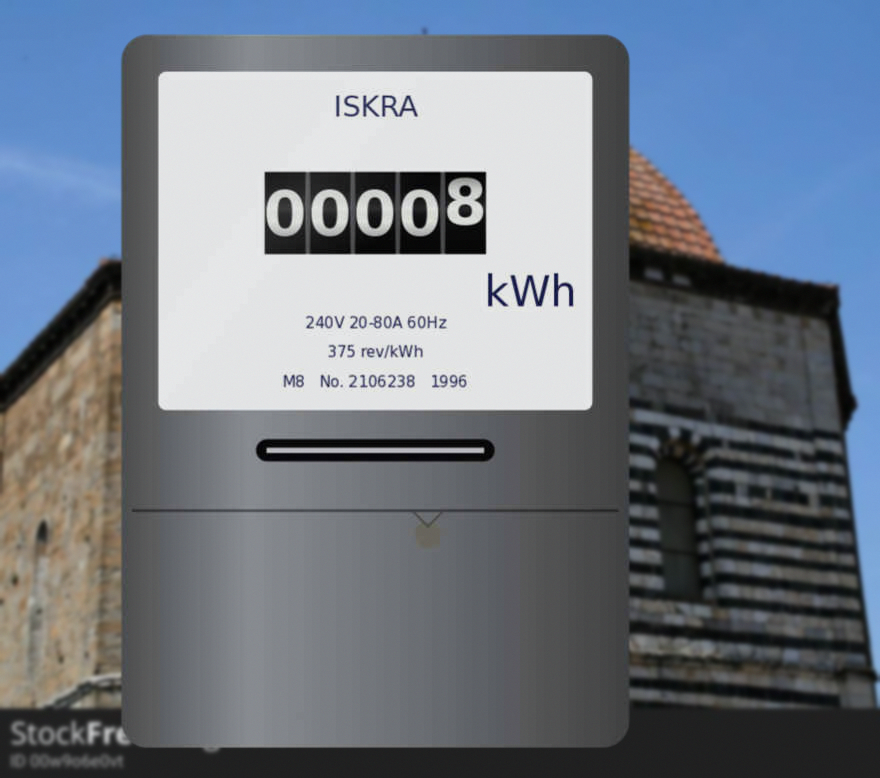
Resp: 8 kWh
